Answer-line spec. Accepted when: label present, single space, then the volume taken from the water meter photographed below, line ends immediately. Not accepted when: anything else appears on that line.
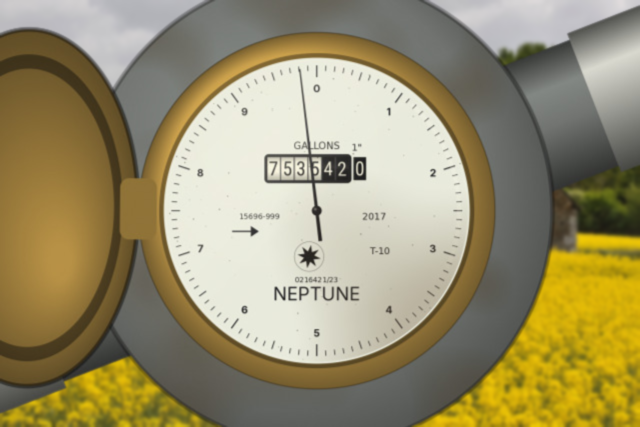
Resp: 7535419.8 gal
